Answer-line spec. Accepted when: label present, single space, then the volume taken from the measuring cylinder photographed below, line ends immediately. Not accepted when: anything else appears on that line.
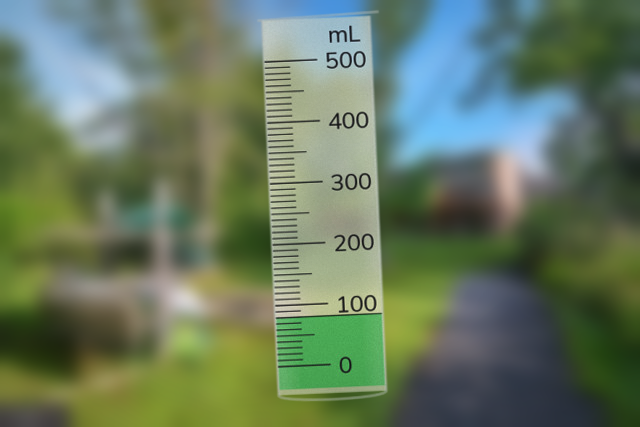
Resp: 80 mL
